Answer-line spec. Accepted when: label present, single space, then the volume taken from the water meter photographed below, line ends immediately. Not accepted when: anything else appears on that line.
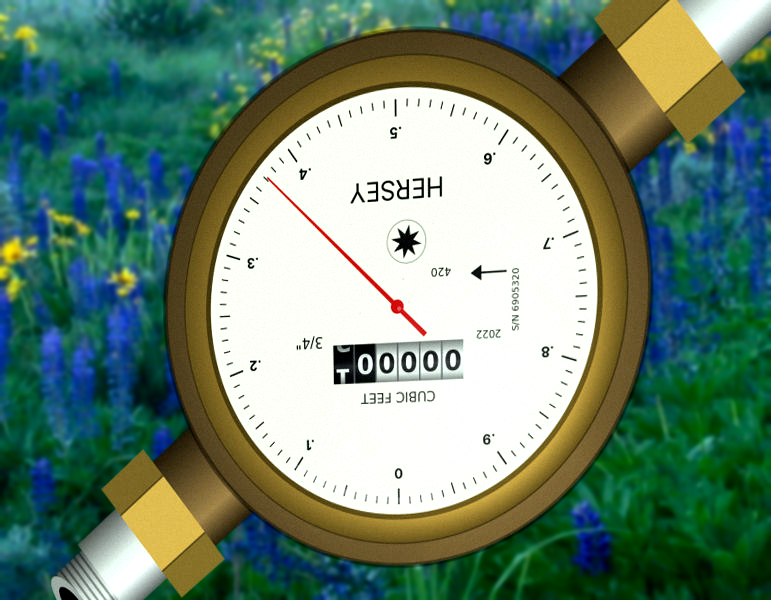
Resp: 1.37 ft³
